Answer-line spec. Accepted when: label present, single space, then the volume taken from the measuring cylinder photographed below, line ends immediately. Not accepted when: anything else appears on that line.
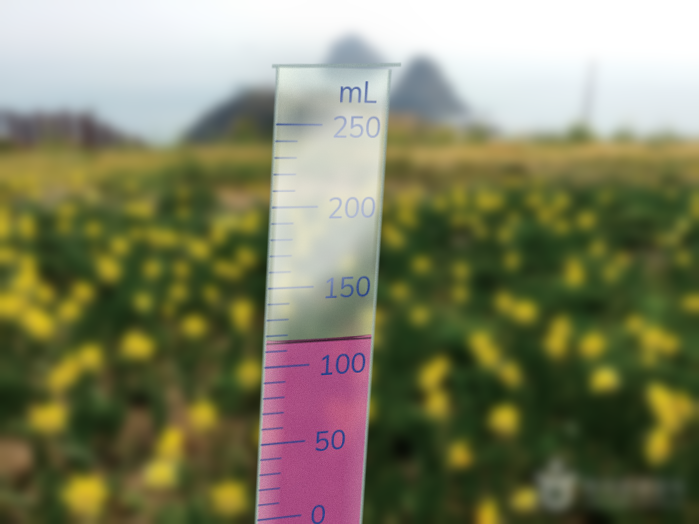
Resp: 115 mL
